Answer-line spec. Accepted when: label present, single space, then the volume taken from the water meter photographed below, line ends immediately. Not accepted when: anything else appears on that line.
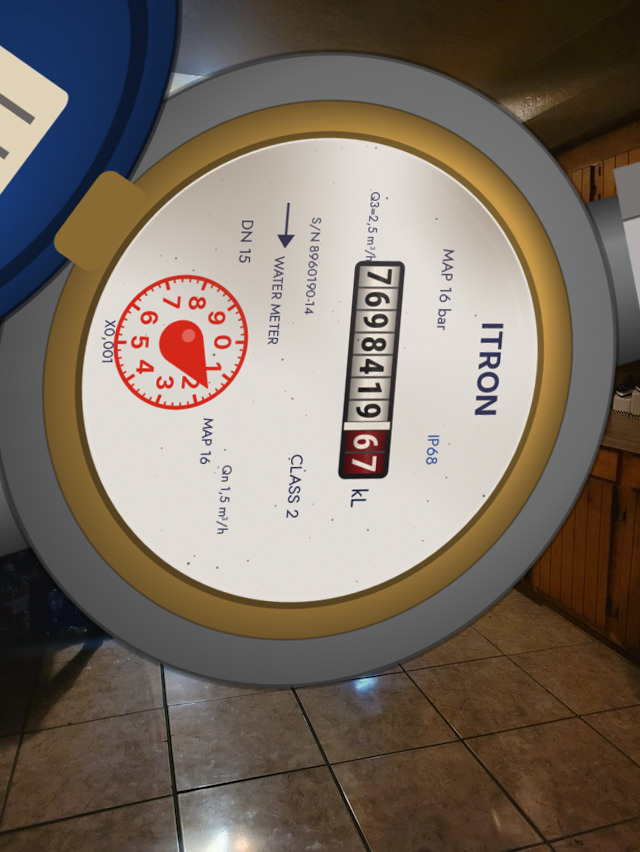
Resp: 7698419.671 kL
